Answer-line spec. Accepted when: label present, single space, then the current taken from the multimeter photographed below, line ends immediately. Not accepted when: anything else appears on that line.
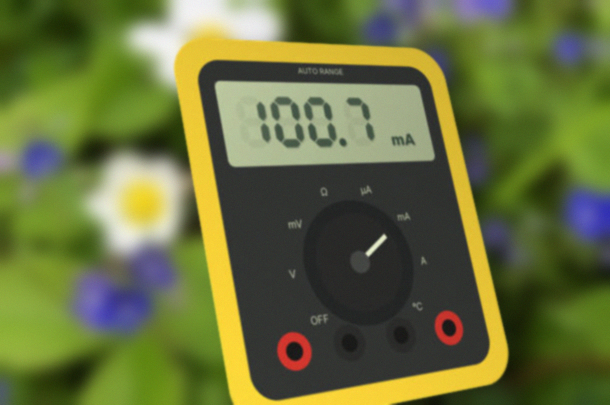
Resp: 100.7 mA
